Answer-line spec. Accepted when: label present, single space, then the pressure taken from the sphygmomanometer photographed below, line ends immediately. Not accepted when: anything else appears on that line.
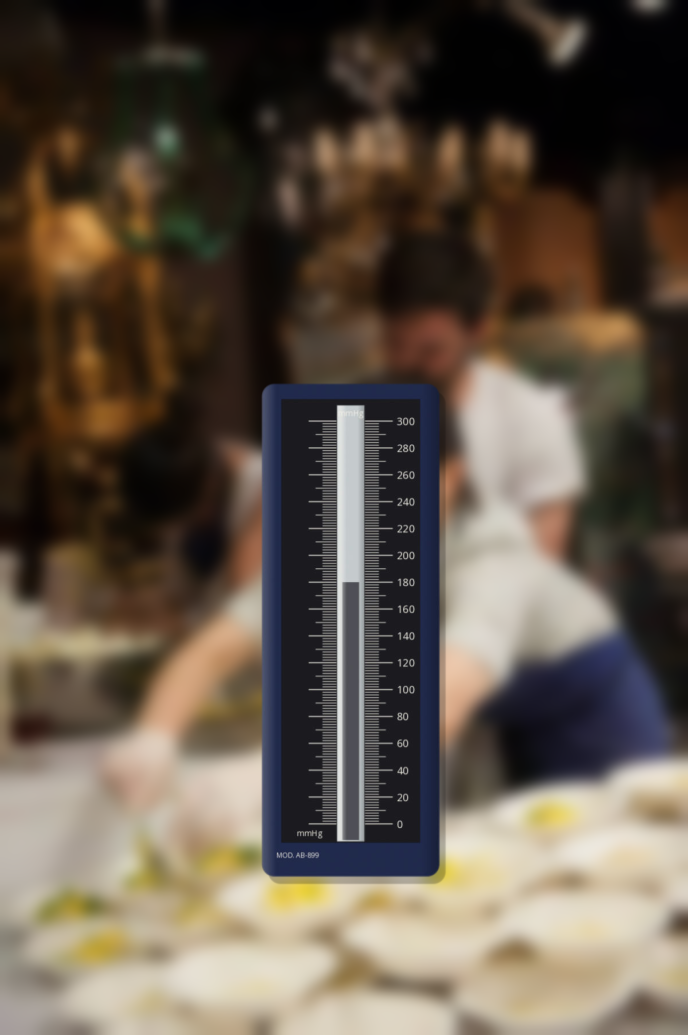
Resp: 180 mmHg
